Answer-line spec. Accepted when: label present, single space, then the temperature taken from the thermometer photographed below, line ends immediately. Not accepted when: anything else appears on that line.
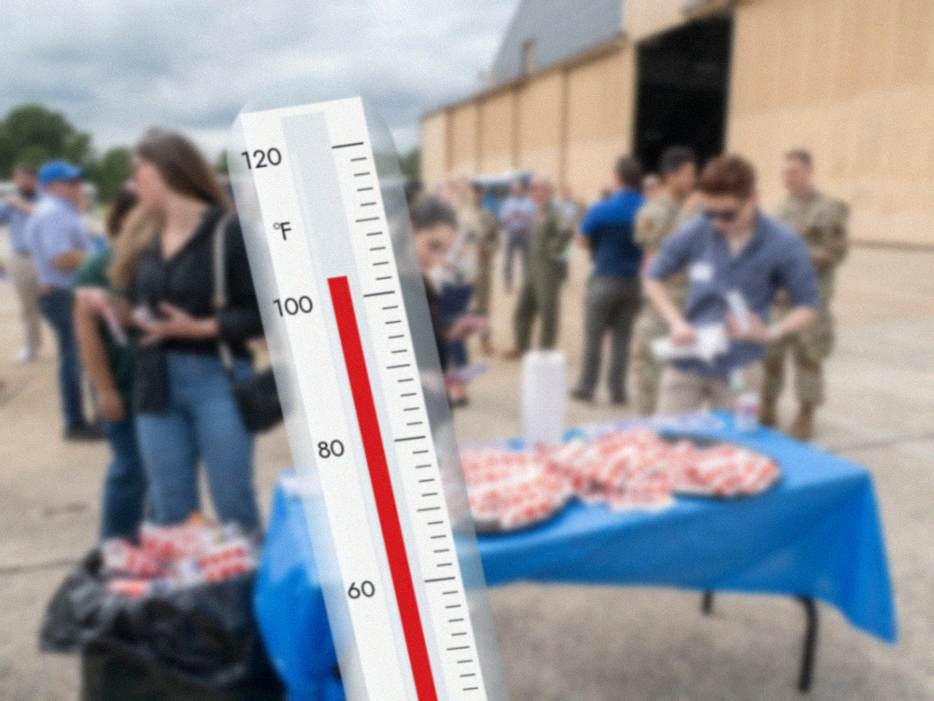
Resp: 103 °F
